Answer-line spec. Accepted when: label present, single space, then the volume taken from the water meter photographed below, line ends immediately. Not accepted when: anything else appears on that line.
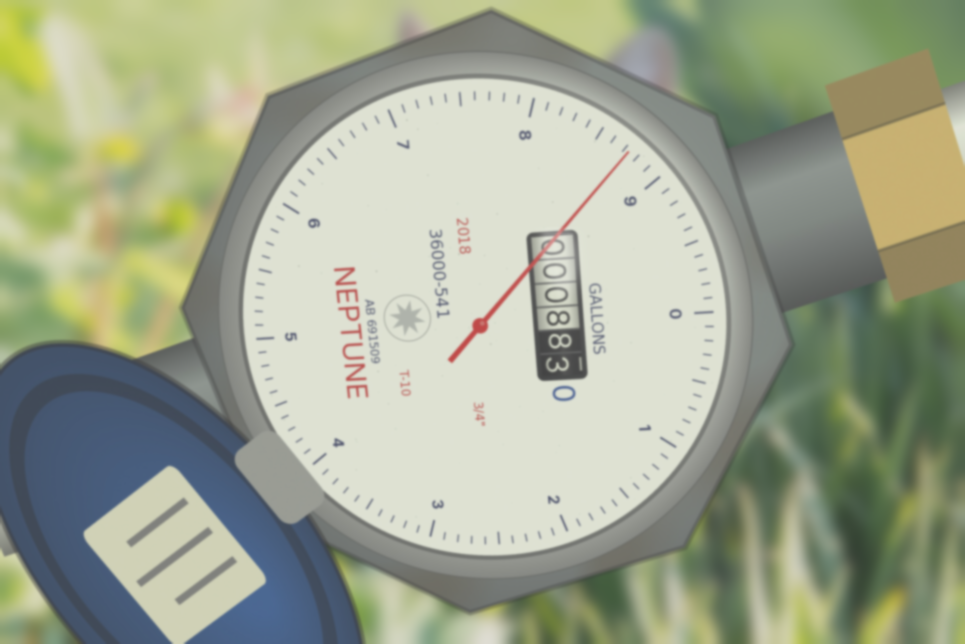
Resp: 8828.7 gal
